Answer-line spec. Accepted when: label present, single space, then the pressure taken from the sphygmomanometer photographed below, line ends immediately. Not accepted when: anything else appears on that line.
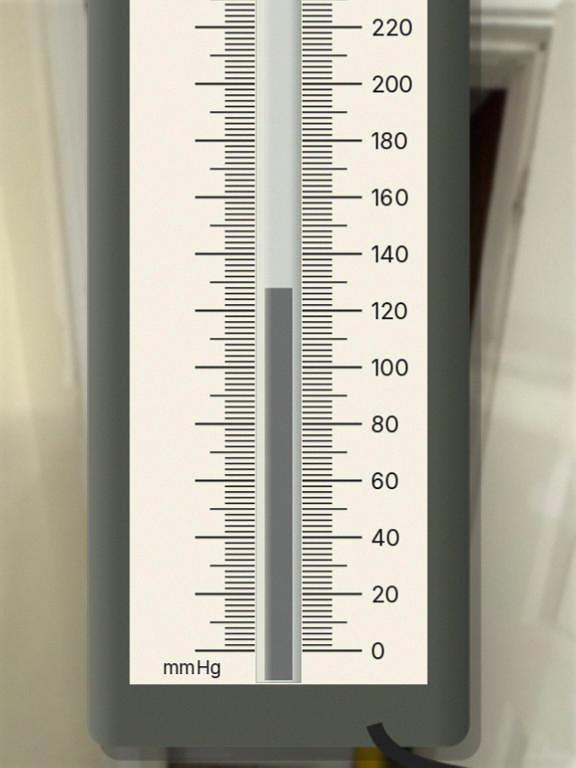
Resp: 128 mmHg
